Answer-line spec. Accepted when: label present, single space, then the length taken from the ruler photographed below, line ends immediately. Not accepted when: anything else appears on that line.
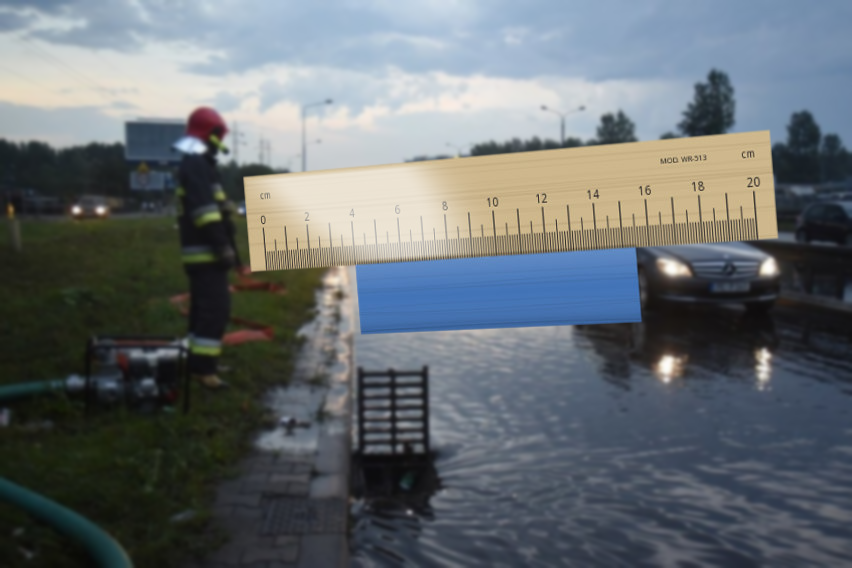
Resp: 11.5 cm
